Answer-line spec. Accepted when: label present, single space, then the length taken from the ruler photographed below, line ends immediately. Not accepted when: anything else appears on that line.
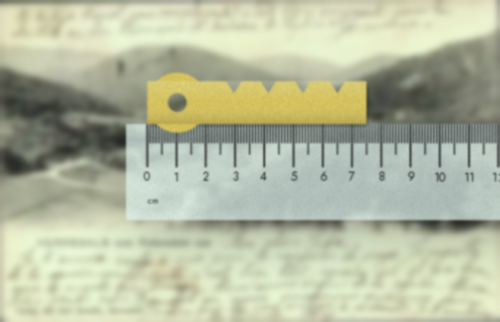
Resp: 7.5 cm
